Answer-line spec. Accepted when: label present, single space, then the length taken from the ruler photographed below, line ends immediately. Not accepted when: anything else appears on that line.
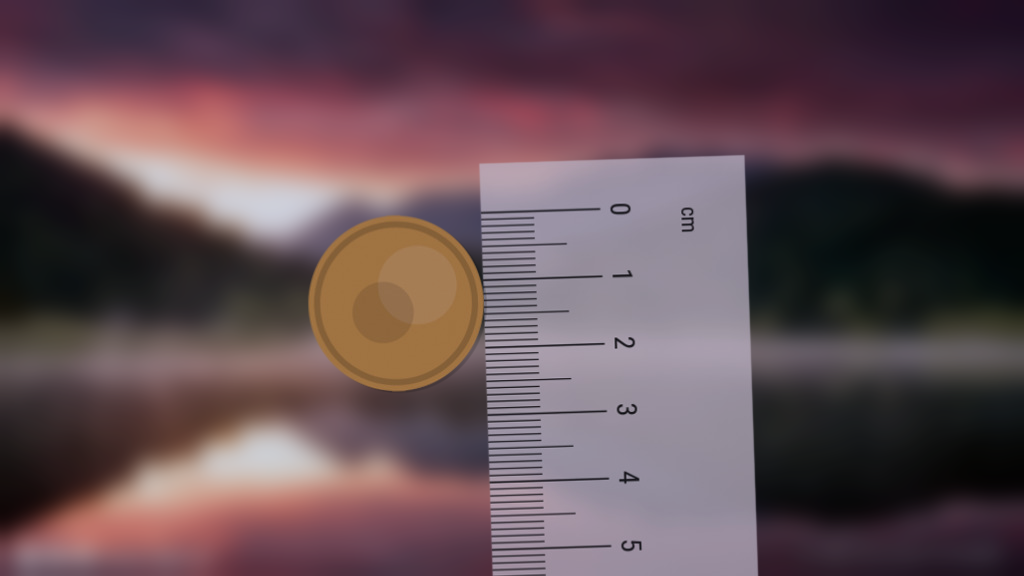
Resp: 2.6 cm
